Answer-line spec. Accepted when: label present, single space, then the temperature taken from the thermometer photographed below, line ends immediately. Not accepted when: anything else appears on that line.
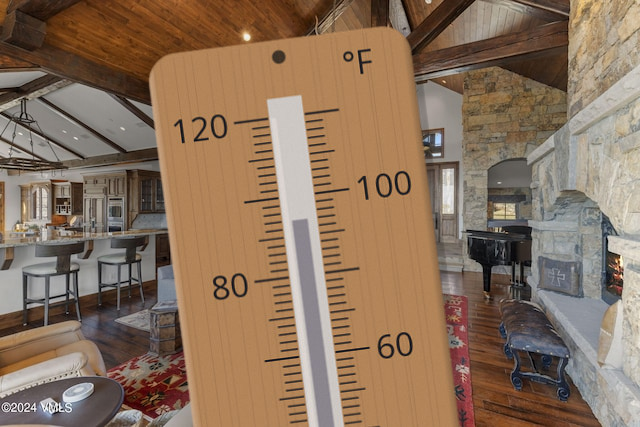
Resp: 94 °F
